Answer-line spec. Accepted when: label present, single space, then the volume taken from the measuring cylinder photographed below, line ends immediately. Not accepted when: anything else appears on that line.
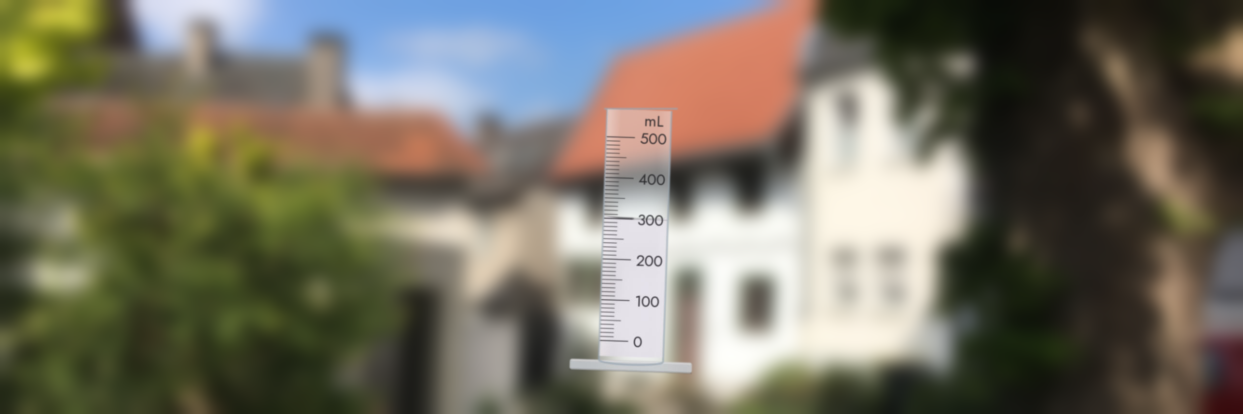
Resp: 300 mL
